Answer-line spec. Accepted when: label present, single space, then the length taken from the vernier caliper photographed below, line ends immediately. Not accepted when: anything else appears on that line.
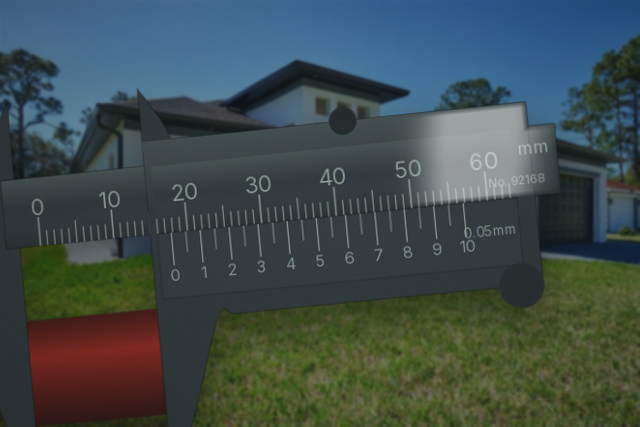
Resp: 17.8 mm
